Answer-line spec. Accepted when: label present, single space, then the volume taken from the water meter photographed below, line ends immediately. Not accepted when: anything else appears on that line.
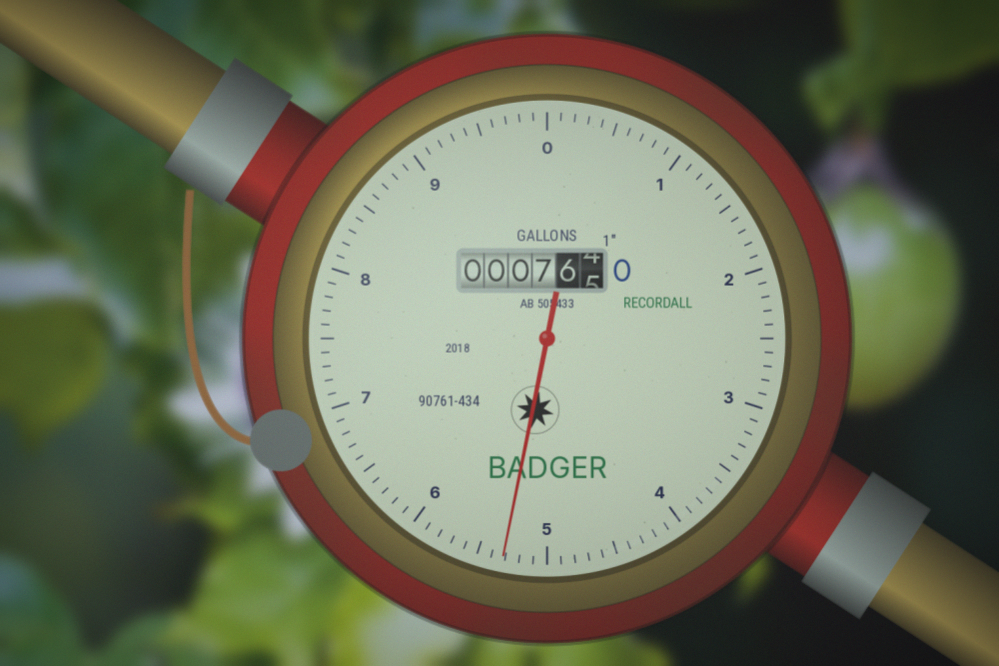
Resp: 7645.3 gal
